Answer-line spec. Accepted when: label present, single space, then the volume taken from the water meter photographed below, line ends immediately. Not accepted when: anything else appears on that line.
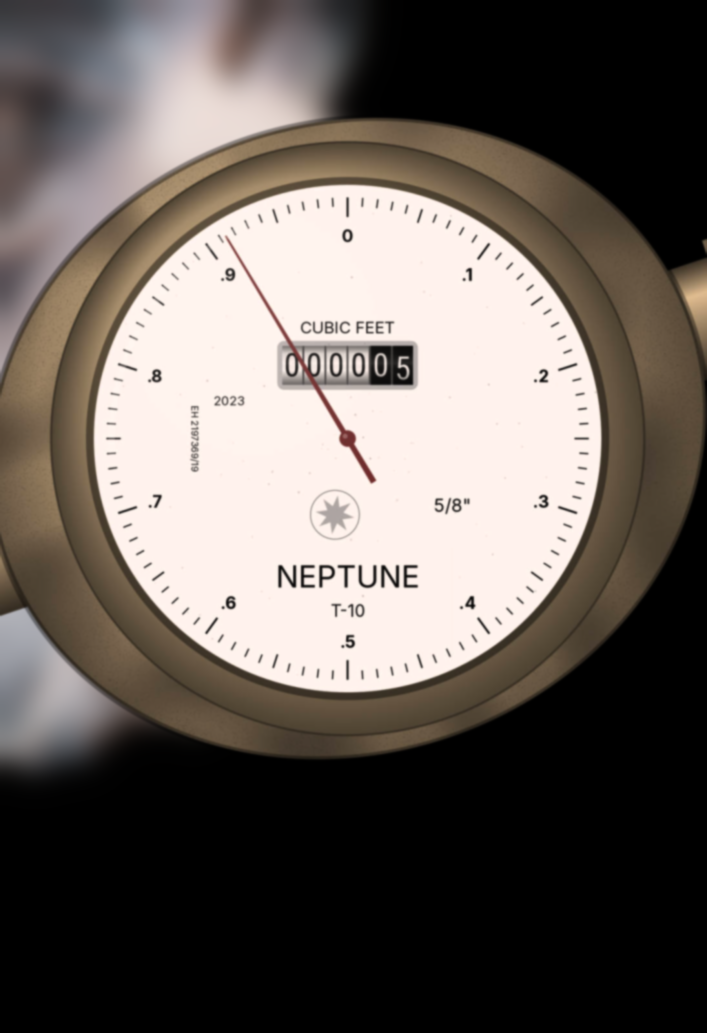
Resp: 4.91 ft³
